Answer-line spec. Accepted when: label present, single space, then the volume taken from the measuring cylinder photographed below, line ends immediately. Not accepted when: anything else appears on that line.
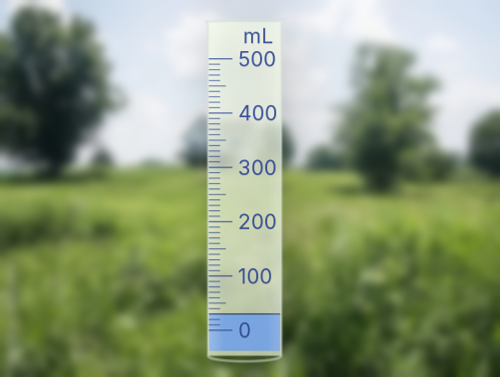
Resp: 30 mL
